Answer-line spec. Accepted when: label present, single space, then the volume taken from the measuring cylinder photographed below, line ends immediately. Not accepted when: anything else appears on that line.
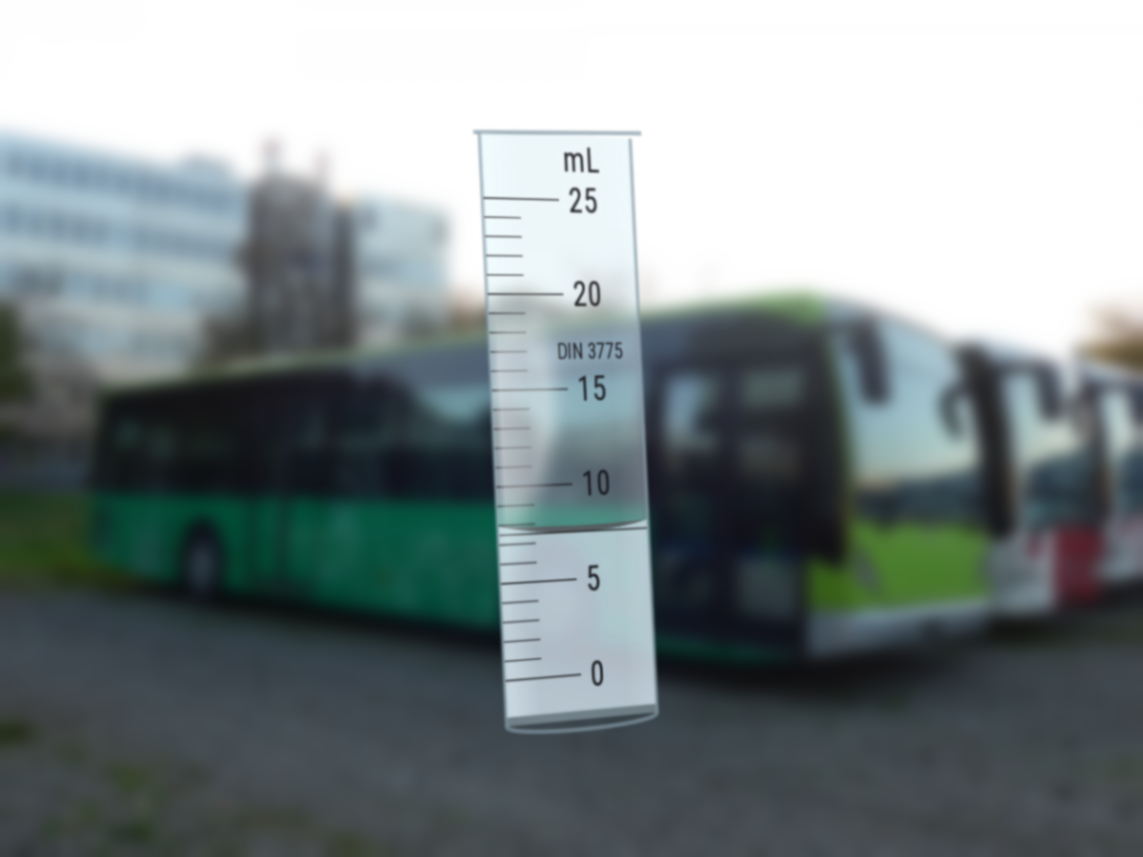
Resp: 7.5 mL
